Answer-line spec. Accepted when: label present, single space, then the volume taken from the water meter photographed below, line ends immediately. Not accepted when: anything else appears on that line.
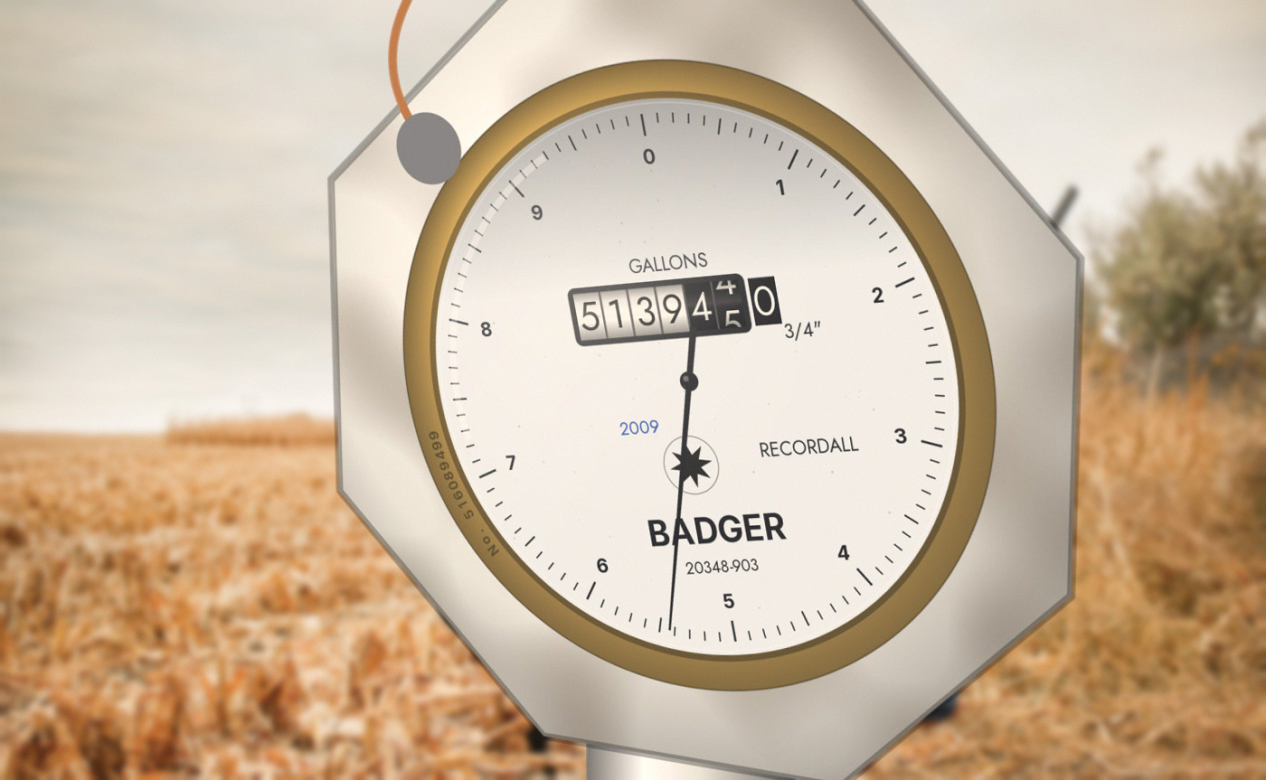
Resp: 5139445.4 gal
